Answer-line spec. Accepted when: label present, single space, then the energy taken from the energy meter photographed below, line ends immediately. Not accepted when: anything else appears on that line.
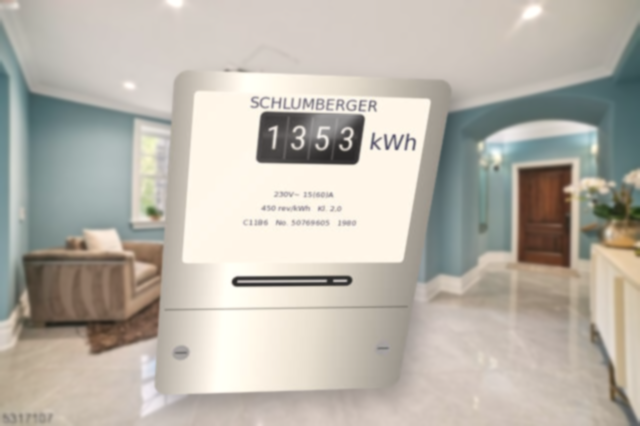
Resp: 1353 kWh
